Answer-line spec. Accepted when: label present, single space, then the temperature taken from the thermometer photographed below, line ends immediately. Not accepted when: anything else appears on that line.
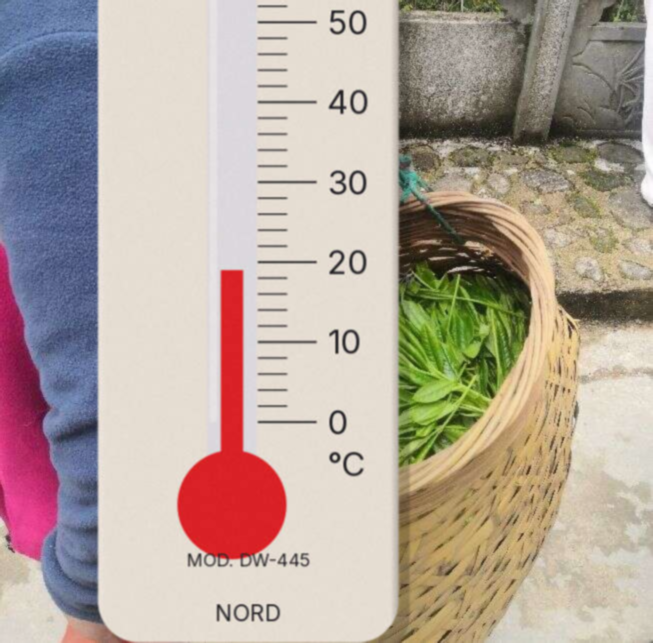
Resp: 19 °C
